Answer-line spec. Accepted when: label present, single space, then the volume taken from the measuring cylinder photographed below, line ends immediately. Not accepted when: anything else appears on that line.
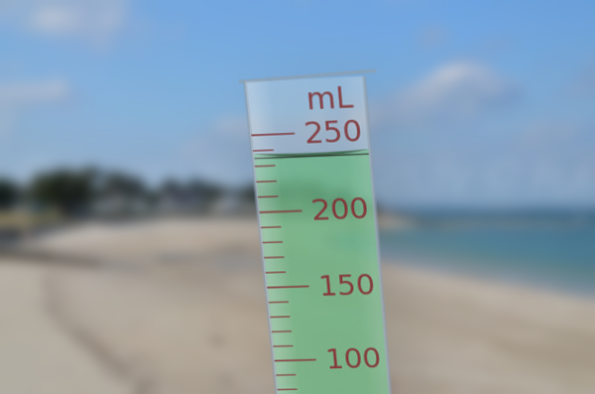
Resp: 235 mL
